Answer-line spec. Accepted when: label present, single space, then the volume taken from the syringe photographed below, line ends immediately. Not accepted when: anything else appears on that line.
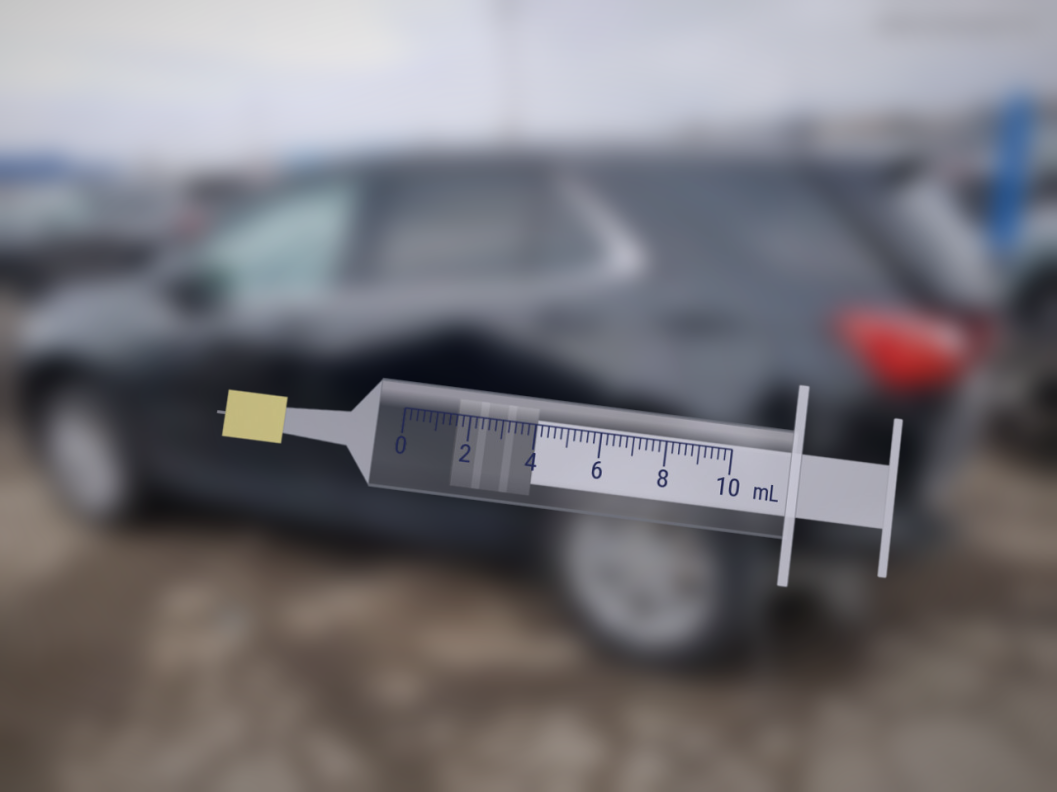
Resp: 1.6 mL
